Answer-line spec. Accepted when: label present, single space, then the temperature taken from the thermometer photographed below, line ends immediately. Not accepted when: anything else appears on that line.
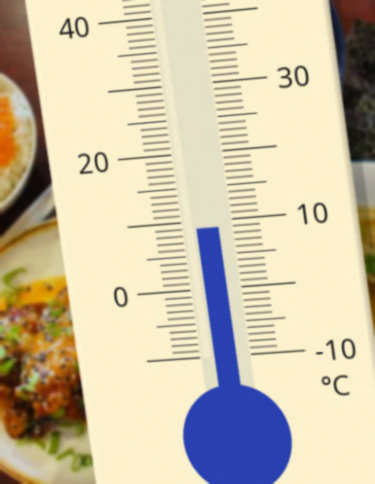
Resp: 9 °C
